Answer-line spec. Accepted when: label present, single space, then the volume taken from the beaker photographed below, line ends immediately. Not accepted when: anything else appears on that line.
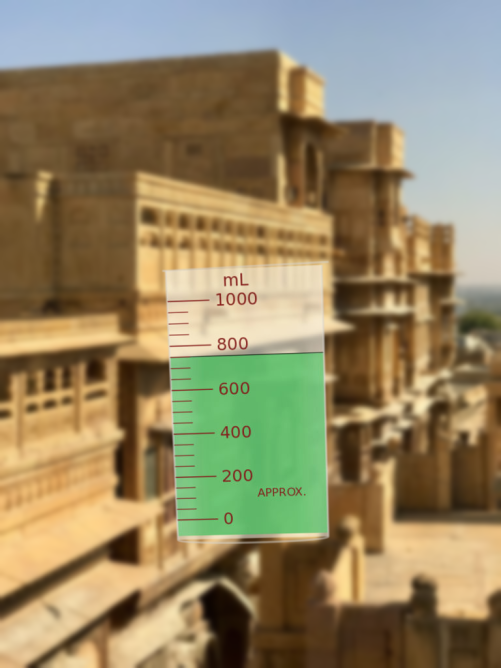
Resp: 750 mL
